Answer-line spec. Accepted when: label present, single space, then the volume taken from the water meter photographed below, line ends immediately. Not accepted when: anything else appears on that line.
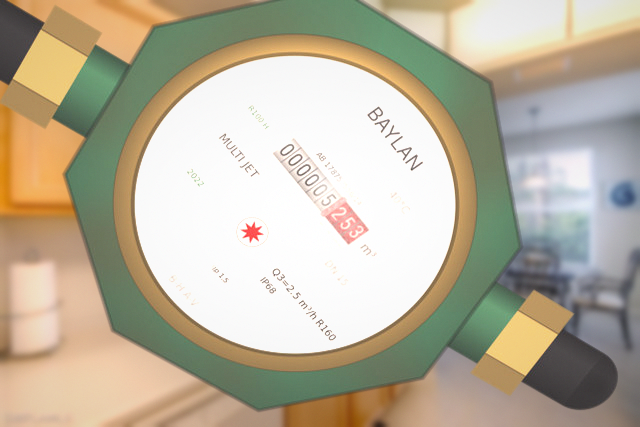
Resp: 5.253 m³
